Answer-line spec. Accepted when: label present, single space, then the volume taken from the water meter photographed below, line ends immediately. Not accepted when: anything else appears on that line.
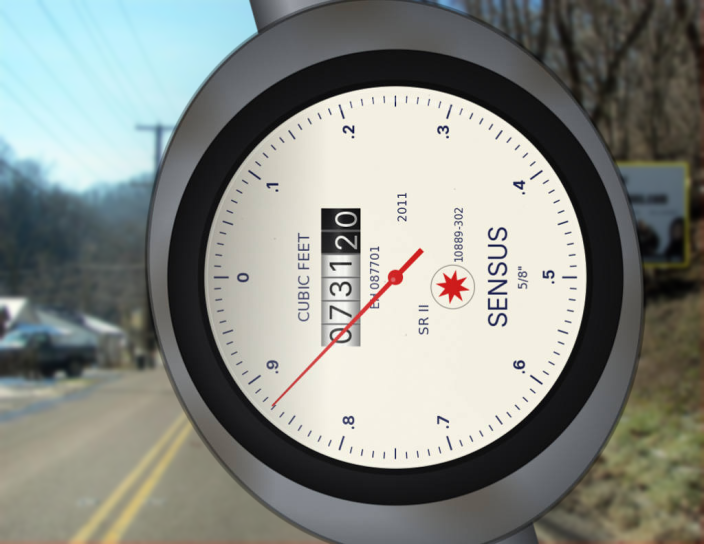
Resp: 73119.87 ft³
